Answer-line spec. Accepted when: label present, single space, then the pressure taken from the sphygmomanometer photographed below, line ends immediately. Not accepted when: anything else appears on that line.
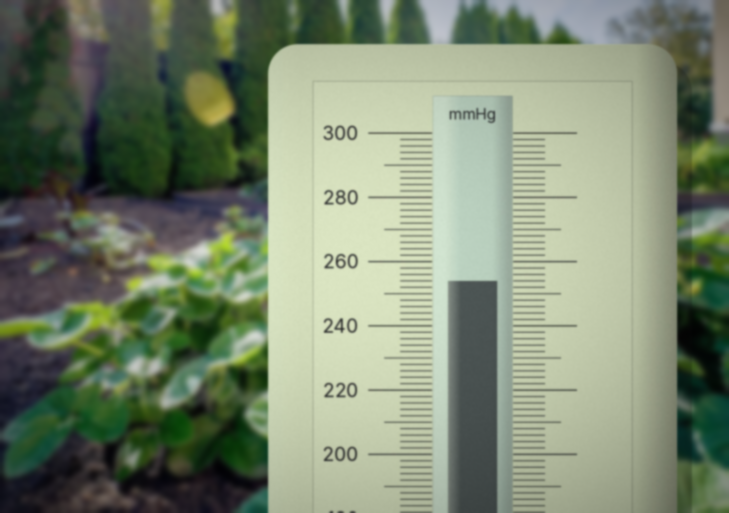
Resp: 254 mmHg
